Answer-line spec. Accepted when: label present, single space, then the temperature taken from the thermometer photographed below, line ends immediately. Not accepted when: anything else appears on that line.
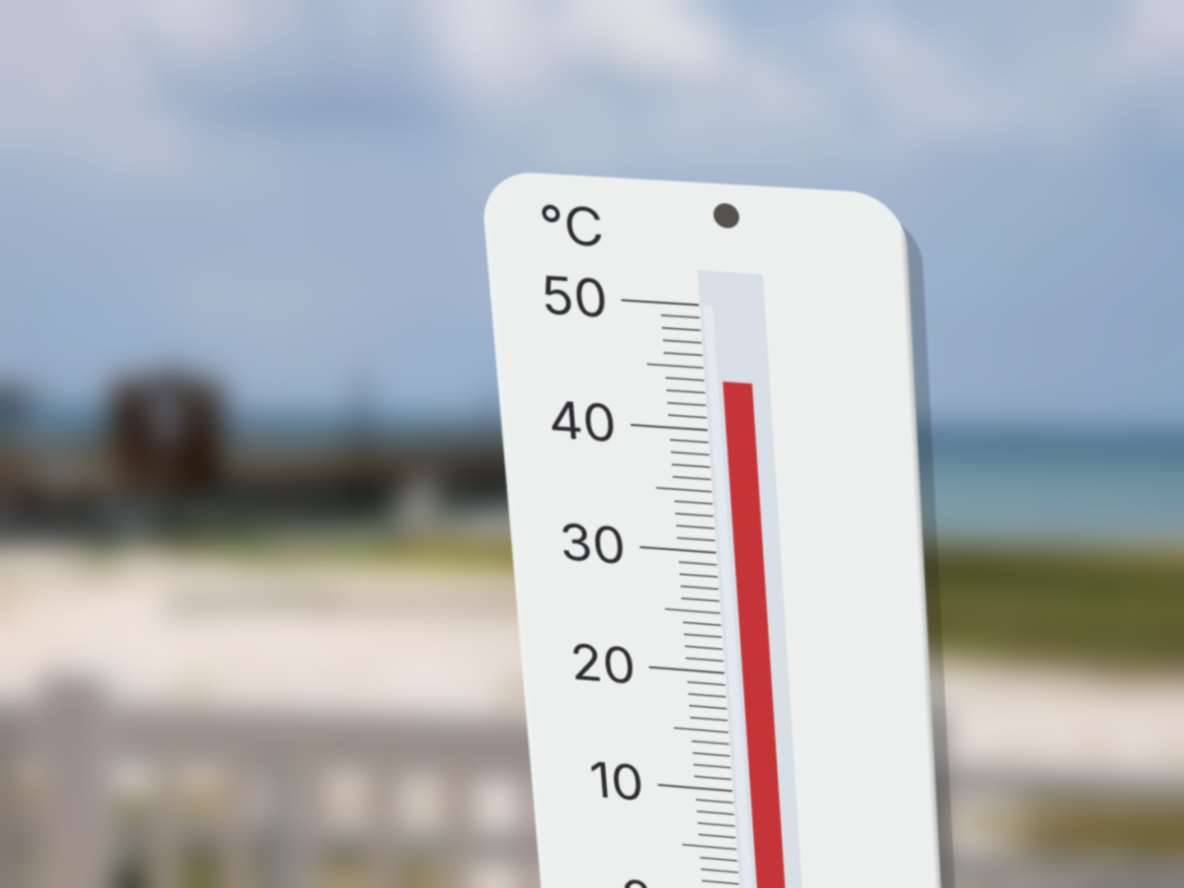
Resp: 44 °C
